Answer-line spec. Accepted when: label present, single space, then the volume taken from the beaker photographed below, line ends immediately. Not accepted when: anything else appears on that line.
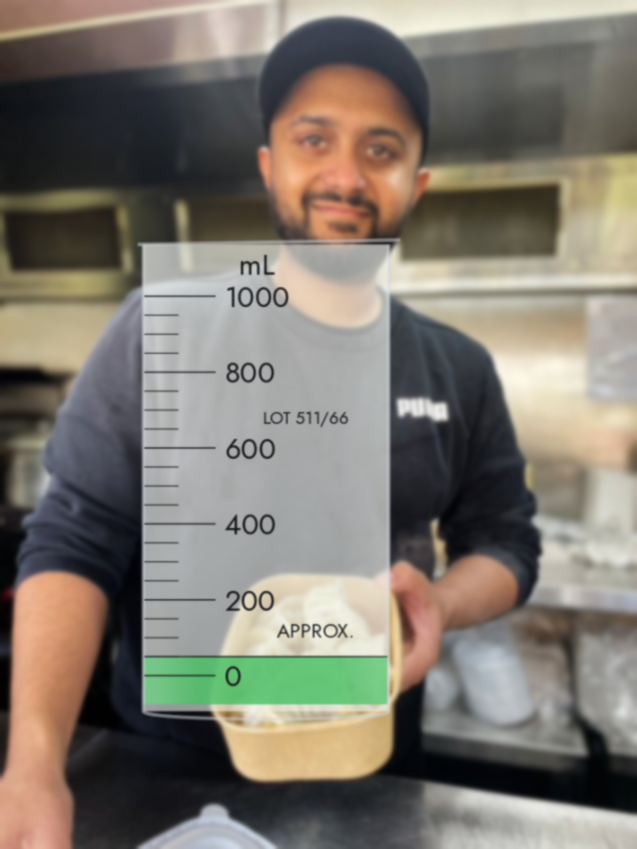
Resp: 50 mL
